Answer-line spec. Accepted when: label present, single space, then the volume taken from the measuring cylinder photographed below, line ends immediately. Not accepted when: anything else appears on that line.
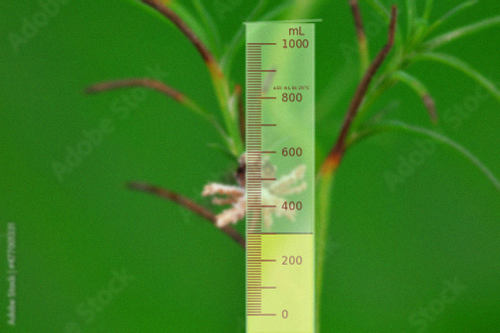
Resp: 300 mL
